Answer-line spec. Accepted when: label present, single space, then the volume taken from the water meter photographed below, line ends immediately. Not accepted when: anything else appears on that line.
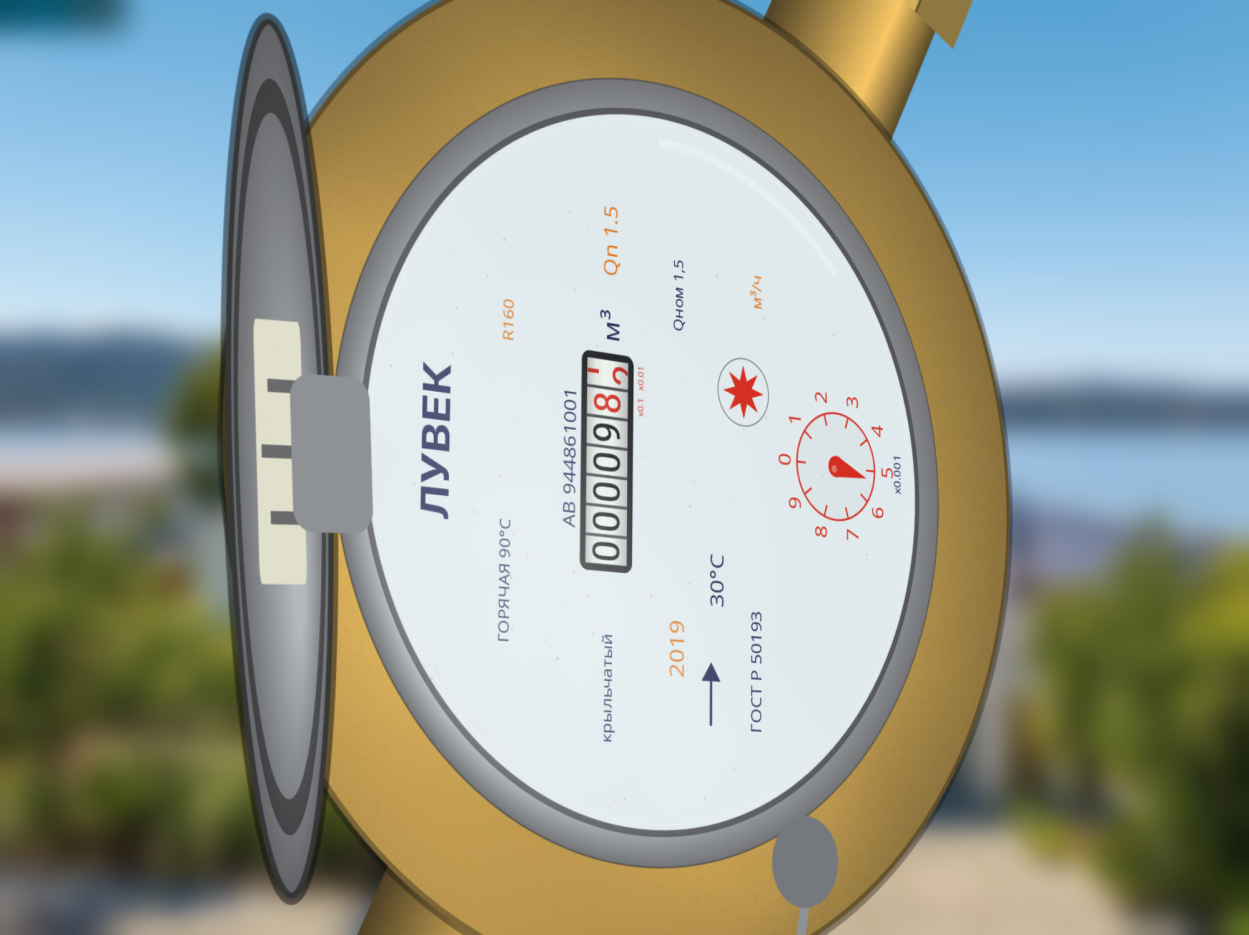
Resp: 9.815 m³
